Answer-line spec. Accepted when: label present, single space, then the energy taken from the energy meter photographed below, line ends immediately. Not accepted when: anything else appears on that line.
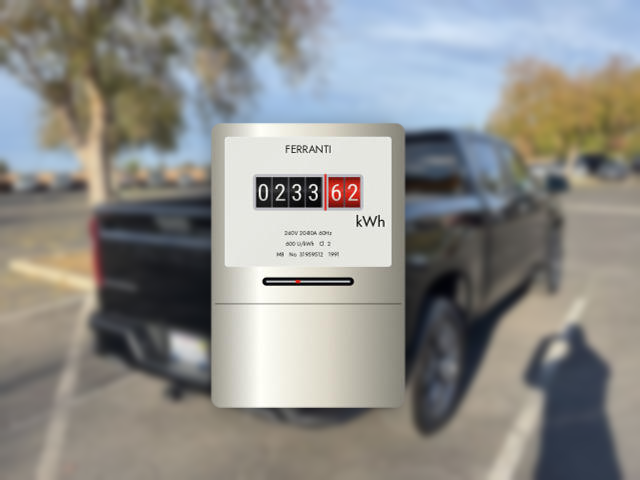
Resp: 233.62 kWh
